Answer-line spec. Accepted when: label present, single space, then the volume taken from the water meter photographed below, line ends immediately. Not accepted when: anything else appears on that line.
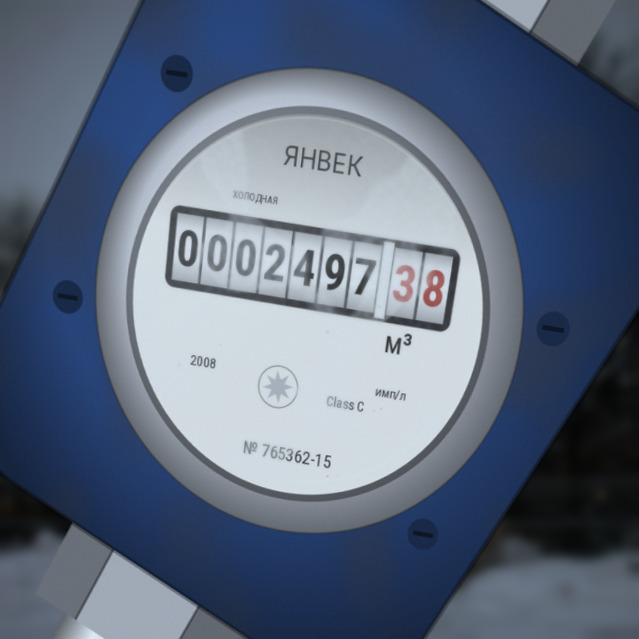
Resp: 2497.38 m³
